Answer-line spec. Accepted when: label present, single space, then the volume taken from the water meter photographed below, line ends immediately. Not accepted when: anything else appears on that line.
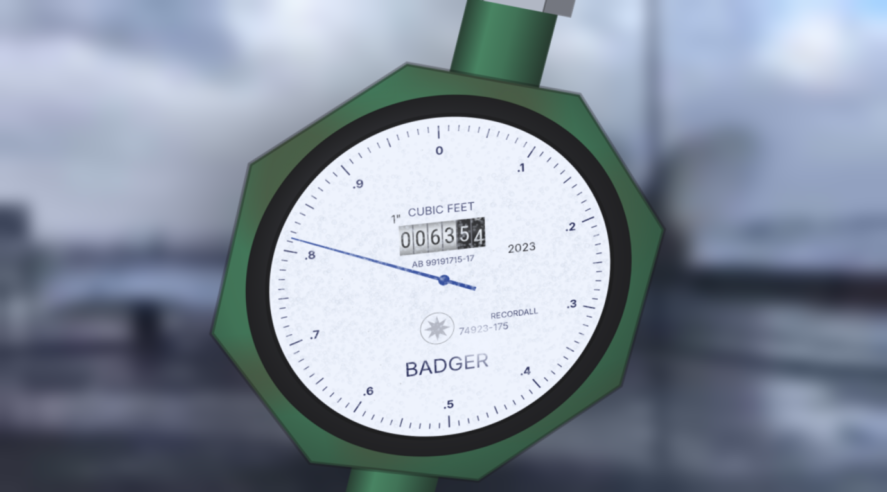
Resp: 6353.81 ft³
